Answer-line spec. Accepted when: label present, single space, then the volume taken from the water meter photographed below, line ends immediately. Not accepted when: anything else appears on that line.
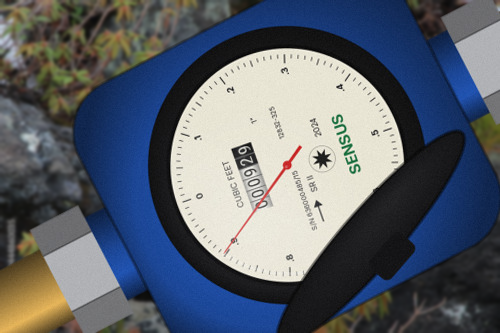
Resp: 928.90 ft³
